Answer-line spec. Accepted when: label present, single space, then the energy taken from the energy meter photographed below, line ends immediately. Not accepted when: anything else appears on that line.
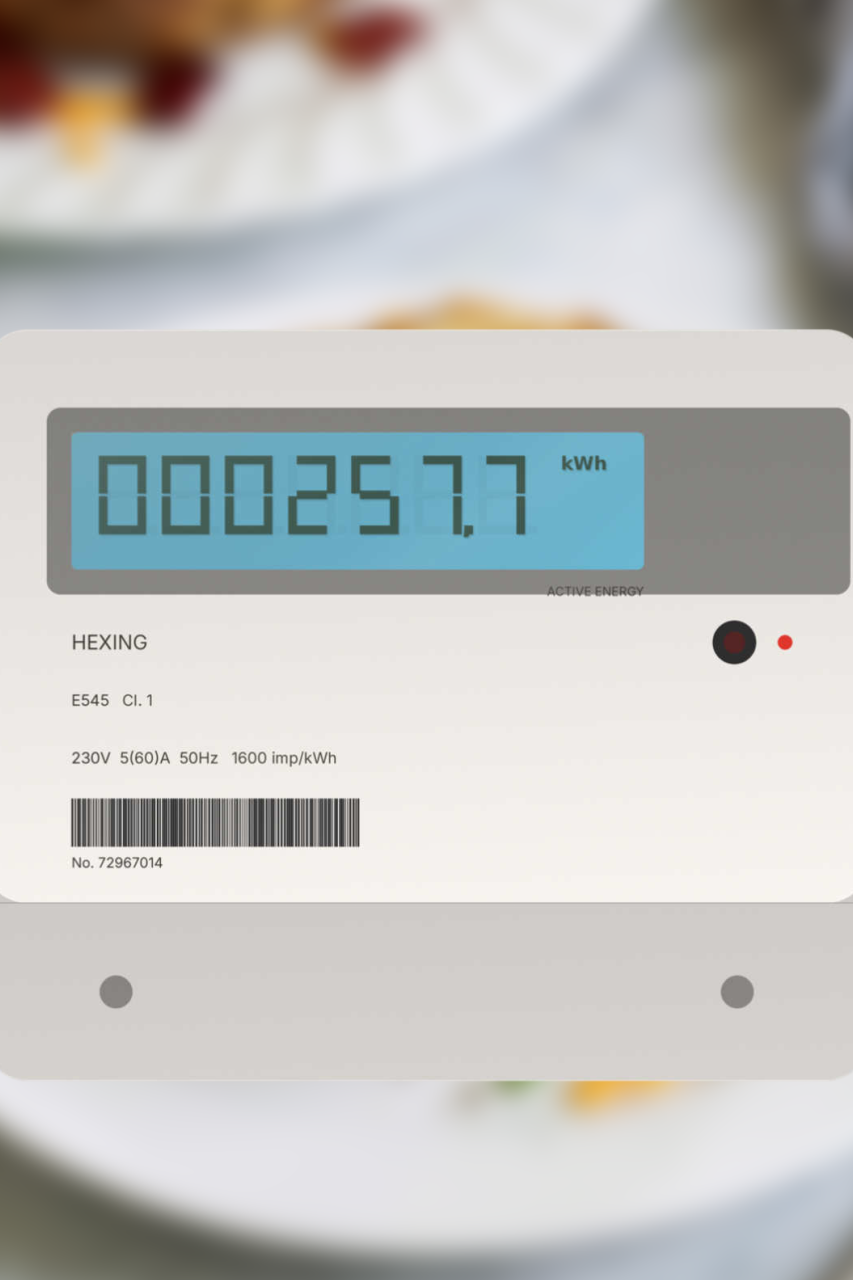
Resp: 257.7 kWh
